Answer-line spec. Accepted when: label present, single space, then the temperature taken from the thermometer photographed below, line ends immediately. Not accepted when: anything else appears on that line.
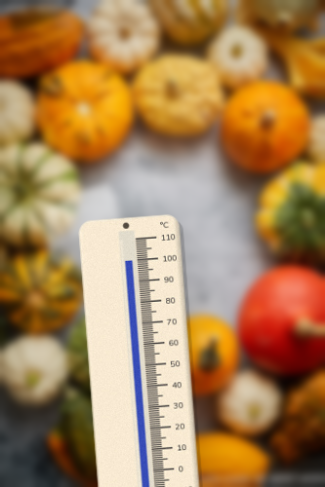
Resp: 100 °C
